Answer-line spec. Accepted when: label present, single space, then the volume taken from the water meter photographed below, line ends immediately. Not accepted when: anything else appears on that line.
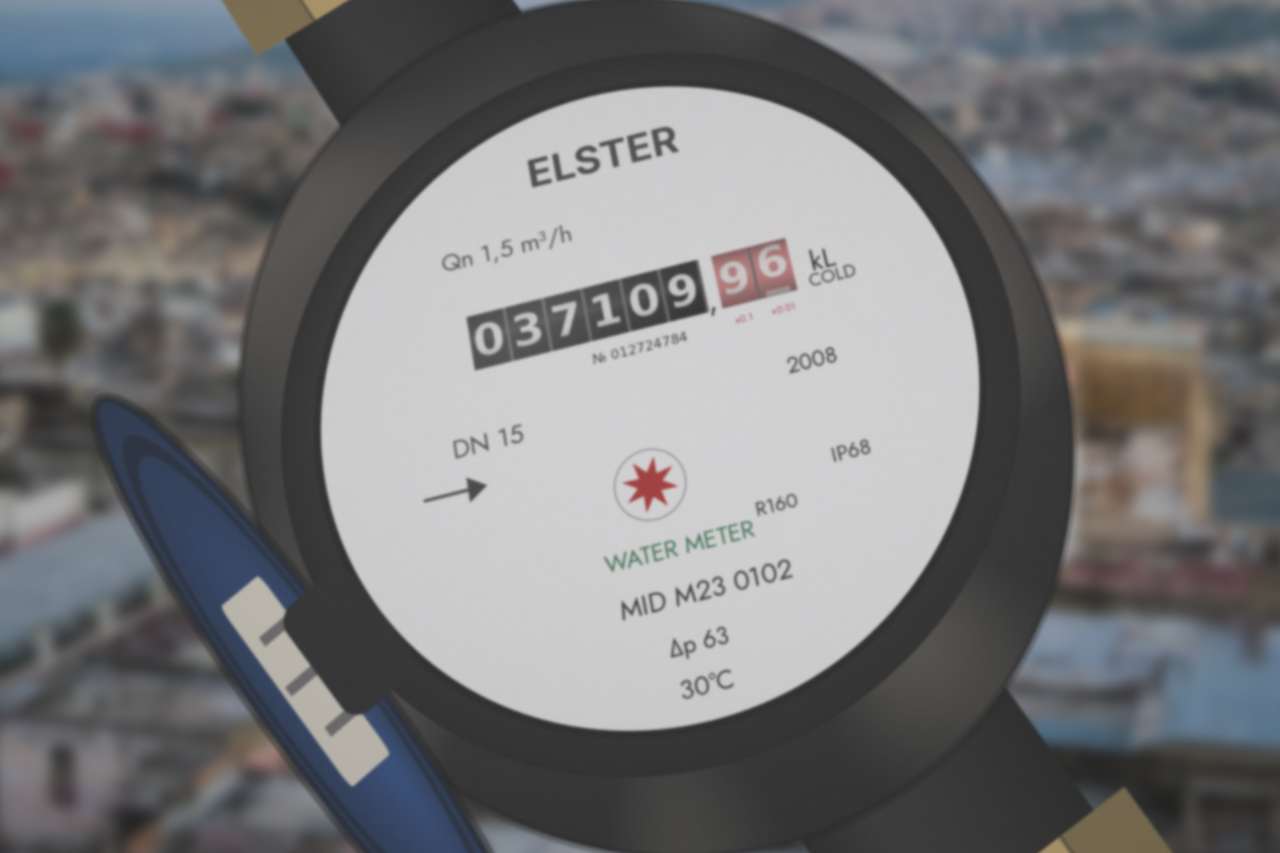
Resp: 37109.96 kL
